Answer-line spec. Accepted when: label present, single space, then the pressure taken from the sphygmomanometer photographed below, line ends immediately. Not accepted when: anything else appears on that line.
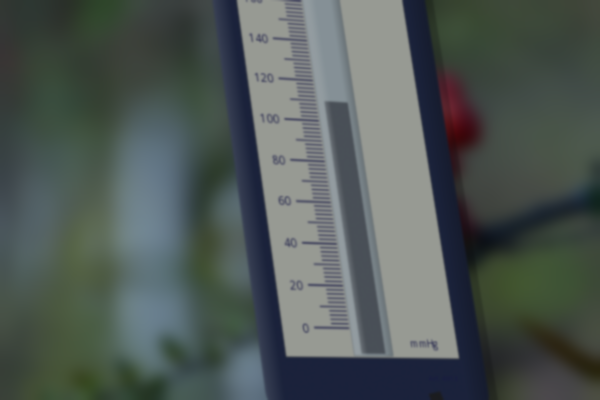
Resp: 110 mmHg
